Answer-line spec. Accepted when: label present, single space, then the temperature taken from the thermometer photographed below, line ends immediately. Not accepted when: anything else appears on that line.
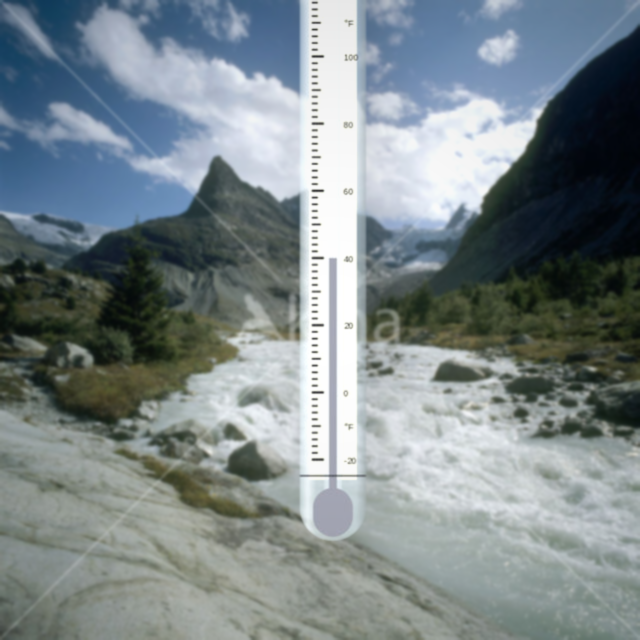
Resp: 40 °F
